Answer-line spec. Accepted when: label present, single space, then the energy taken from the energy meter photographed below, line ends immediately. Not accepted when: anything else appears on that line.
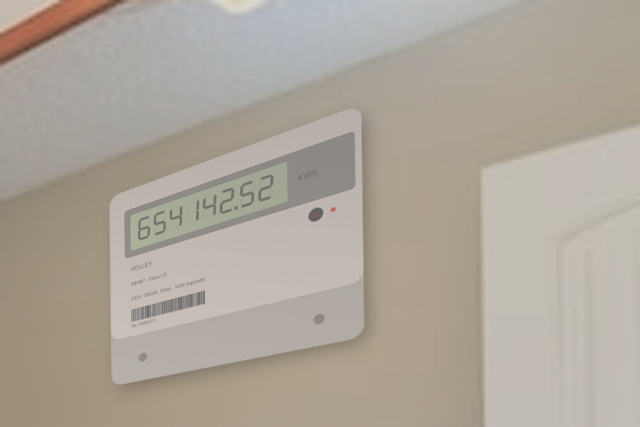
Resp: 654142.52 kWh
